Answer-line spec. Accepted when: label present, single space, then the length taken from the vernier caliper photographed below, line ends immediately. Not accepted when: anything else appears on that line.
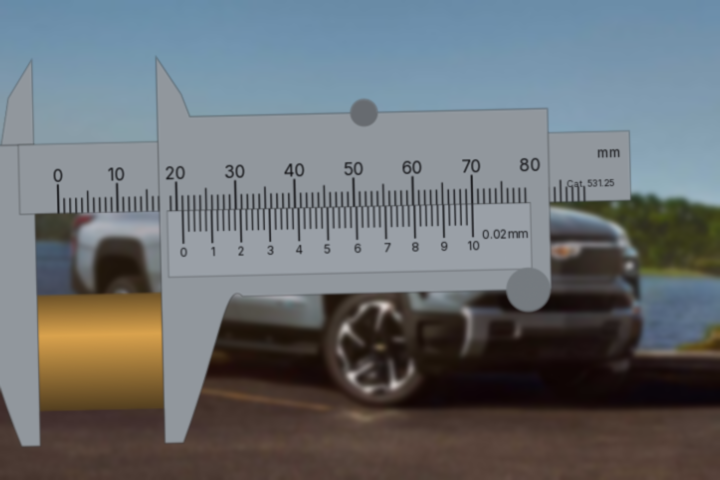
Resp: 21.0 mm
